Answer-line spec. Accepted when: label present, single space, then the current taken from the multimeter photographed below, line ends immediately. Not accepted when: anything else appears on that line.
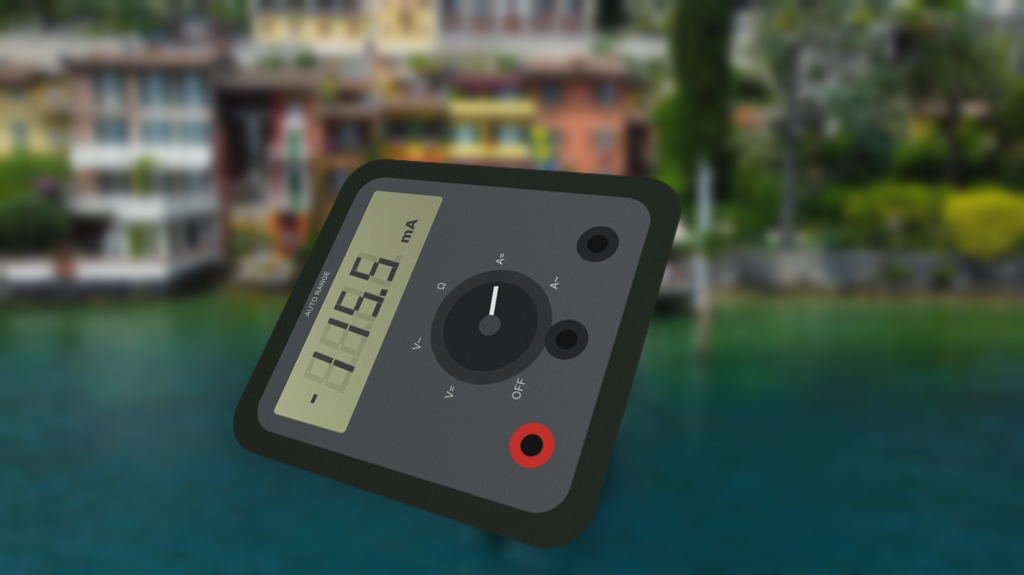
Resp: -115.5 mA
